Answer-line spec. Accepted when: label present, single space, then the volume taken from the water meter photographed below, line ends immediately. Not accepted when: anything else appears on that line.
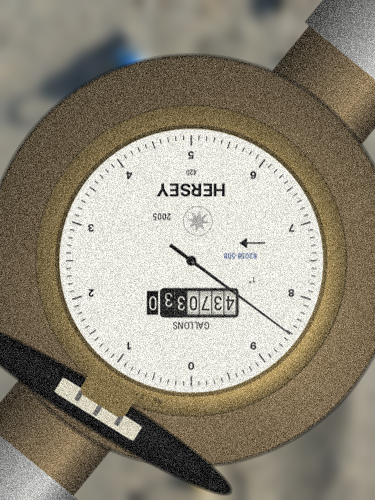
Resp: 4370328.5 gal
